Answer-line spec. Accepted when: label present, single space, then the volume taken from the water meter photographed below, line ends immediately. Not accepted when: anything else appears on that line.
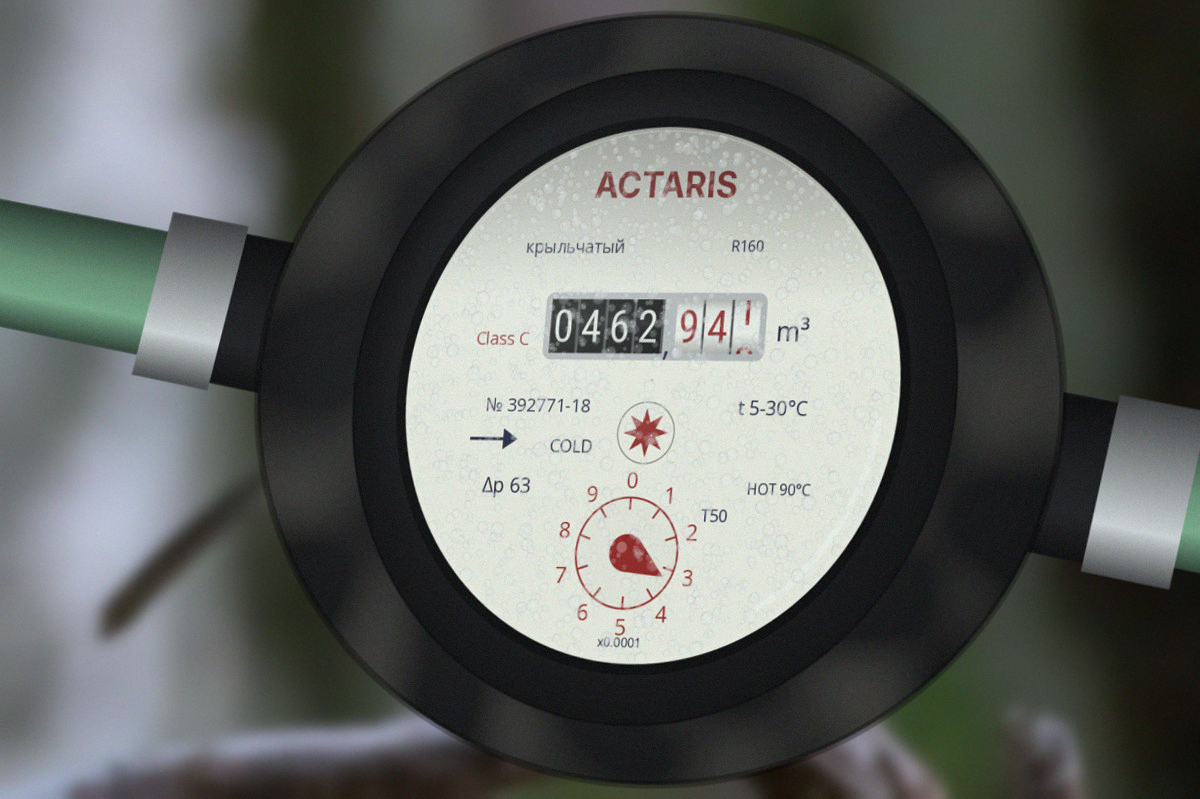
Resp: 462.9413 m³
